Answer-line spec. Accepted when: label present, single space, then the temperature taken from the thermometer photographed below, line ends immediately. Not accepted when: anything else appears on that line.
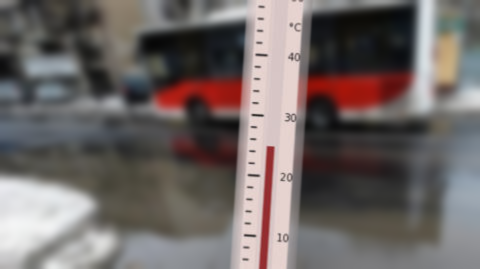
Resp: 25 °C
